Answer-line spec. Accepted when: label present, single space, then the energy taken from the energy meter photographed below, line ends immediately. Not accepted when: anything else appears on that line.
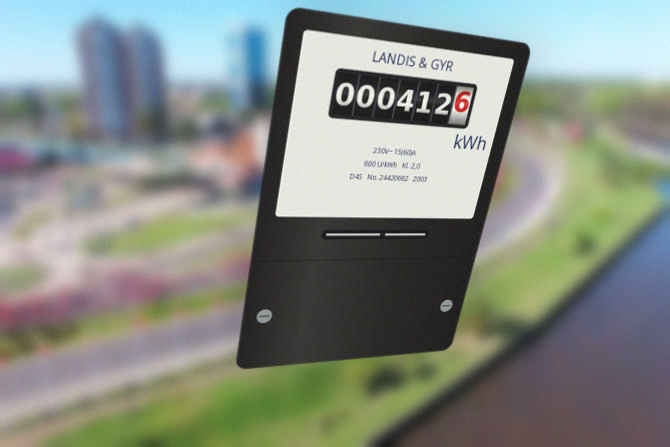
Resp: 412.6 kWh
